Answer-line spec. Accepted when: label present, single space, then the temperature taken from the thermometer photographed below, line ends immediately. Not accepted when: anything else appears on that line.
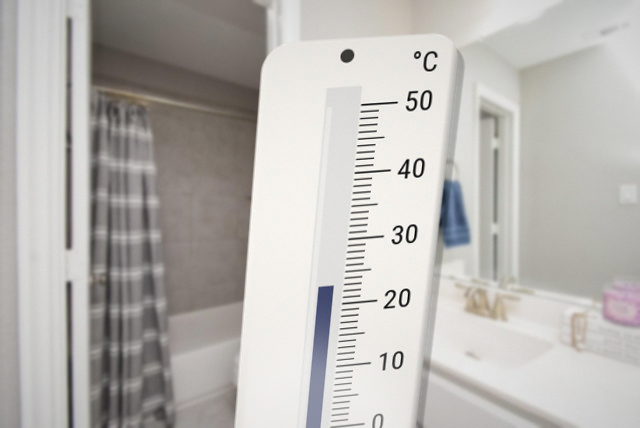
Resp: 23 °C
